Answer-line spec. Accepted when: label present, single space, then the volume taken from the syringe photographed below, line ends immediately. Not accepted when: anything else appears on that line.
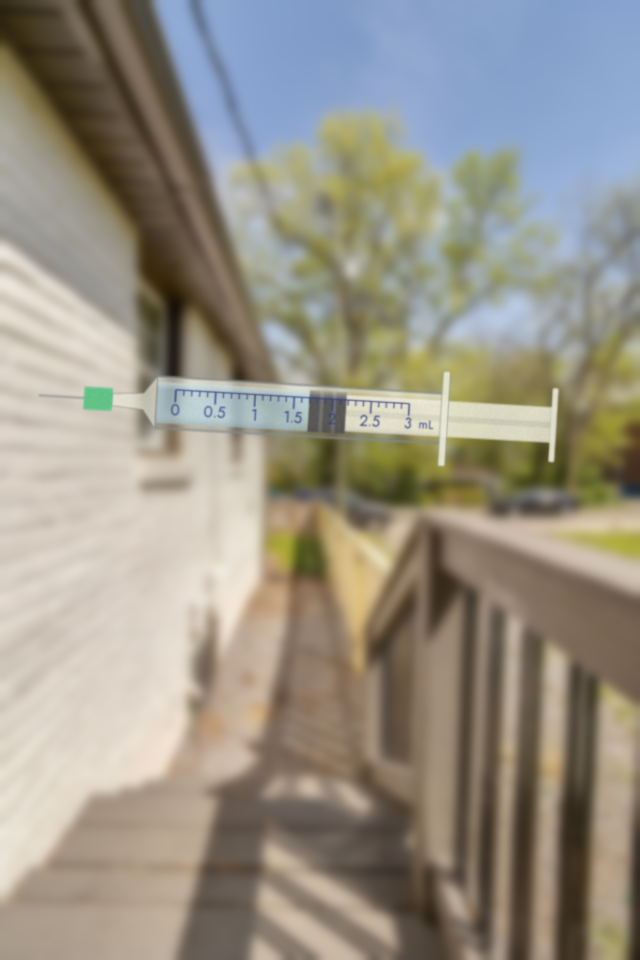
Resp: 1.7 mL
